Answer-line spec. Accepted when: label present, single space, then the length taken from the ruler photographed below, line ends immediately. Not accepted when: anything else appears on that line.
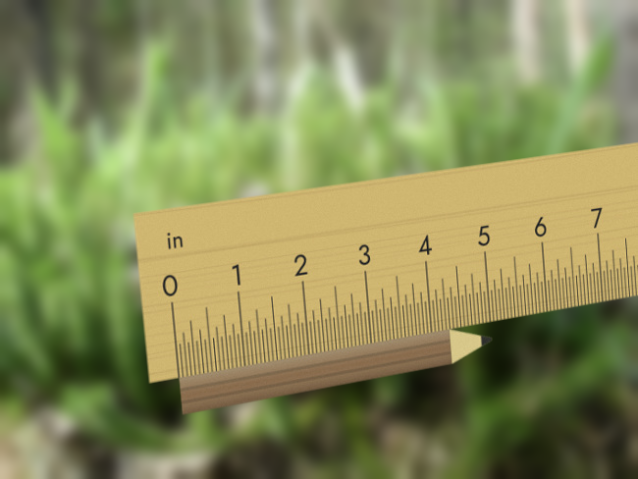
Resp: 5 in
